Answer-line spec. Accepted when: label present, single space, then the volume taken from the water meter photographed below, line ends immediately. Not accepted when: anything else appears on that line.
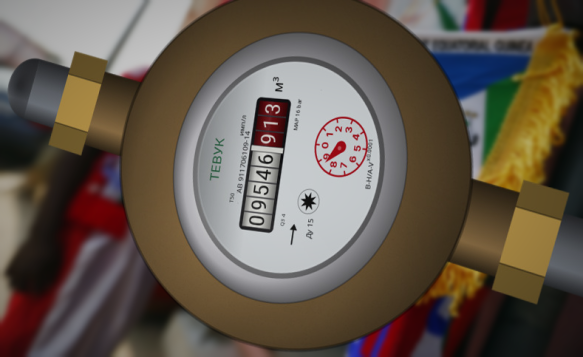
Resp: 9546.9138 m³
